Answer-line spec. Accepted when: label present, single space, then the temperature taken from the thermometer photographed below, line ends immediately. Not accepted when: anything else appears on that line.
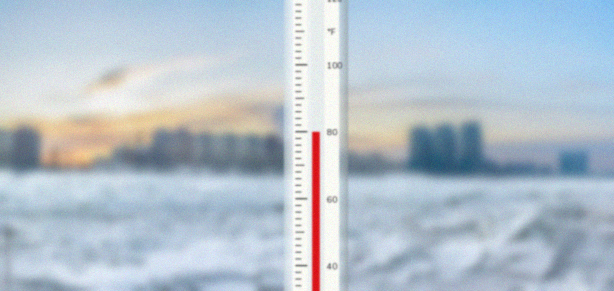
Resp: 80 °F
